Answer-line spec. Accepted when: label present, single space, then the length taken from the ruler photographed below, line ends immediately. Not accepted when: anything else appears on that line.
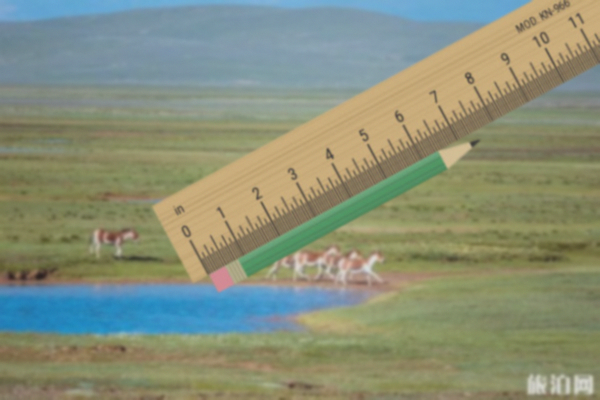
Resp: 7.5 in
